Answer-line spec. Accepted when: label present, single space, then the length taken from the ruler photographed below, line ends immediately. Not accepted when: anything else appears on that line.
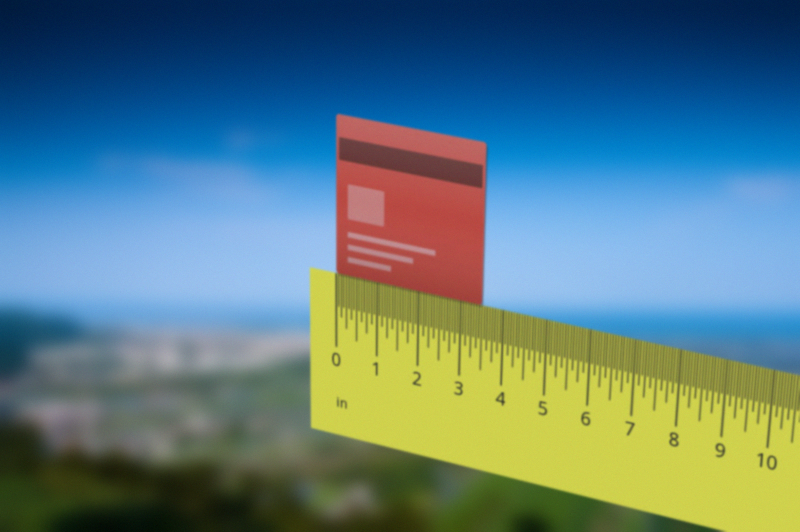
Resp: 3.5 in
